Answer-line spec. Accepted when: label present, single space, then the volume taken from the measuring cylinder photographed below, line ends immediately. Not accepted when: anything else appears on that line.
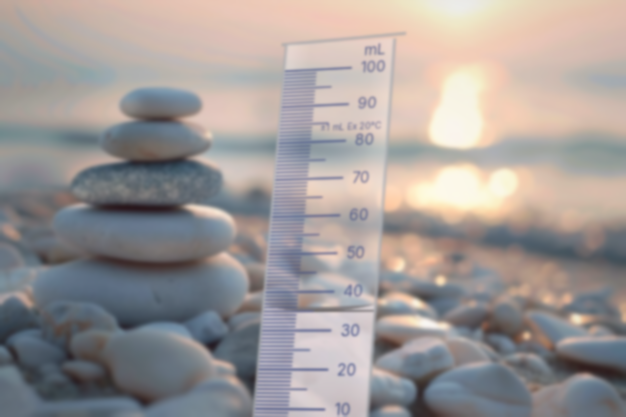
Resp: 35 mL
